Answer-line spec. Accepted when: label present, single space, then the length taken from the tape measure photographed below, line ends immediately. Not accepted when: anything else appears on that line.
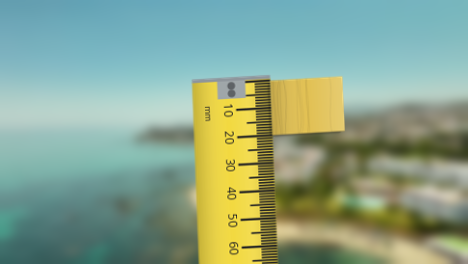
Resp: 20 mm
